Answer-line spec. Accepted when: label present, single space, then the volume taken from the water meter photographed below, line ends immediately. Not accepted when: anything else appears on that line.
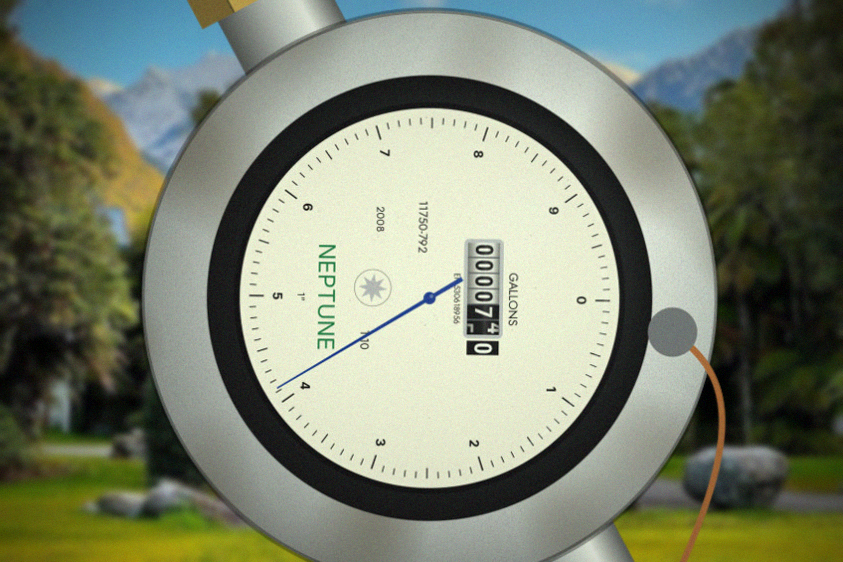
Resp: 744.1 gal
